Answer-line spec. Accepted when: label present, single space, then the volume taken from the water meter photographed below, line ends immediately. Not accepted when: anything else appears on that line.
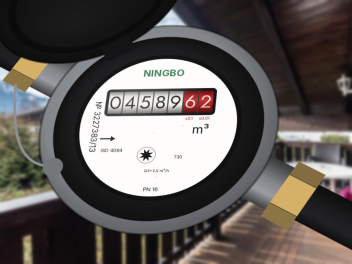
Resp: 4589.62 m³
